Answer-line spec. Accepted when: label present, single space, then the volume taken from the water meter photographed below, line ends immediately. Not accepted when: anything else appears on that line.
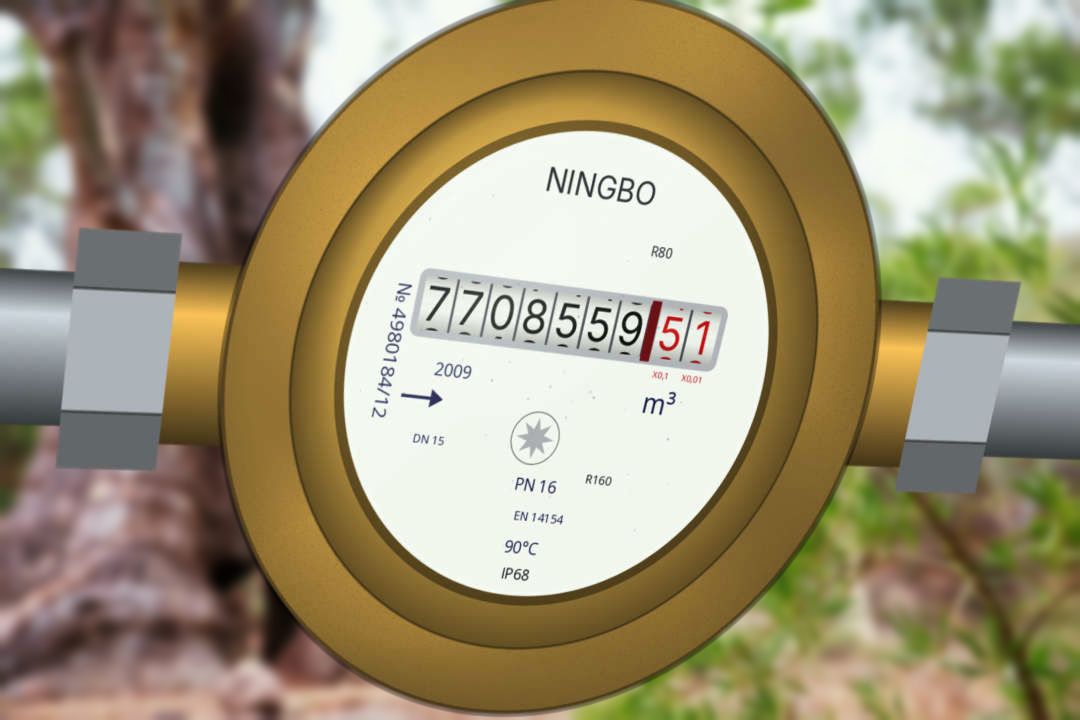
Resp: 7708559.51 m³
